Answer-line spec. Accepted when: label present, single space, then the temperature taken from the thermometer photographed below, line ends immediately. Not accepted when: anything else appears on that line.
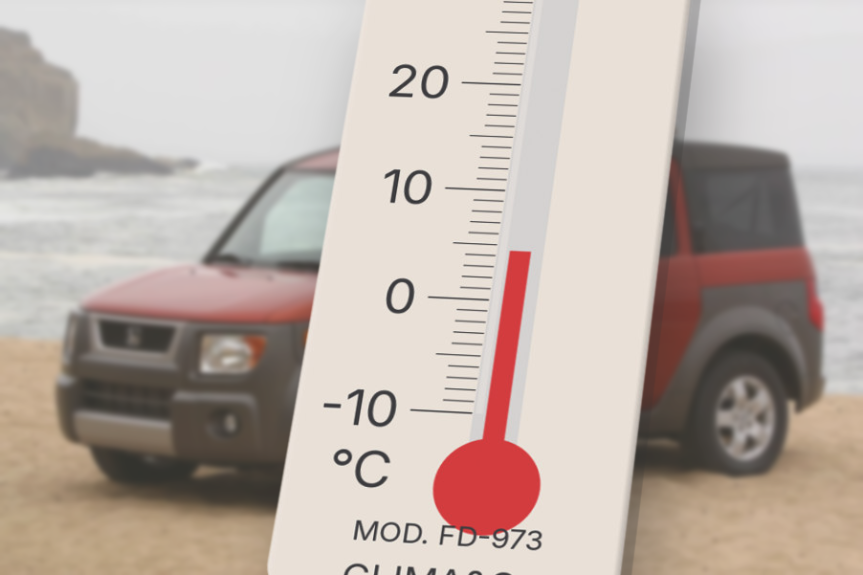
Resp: 4.5 °C
